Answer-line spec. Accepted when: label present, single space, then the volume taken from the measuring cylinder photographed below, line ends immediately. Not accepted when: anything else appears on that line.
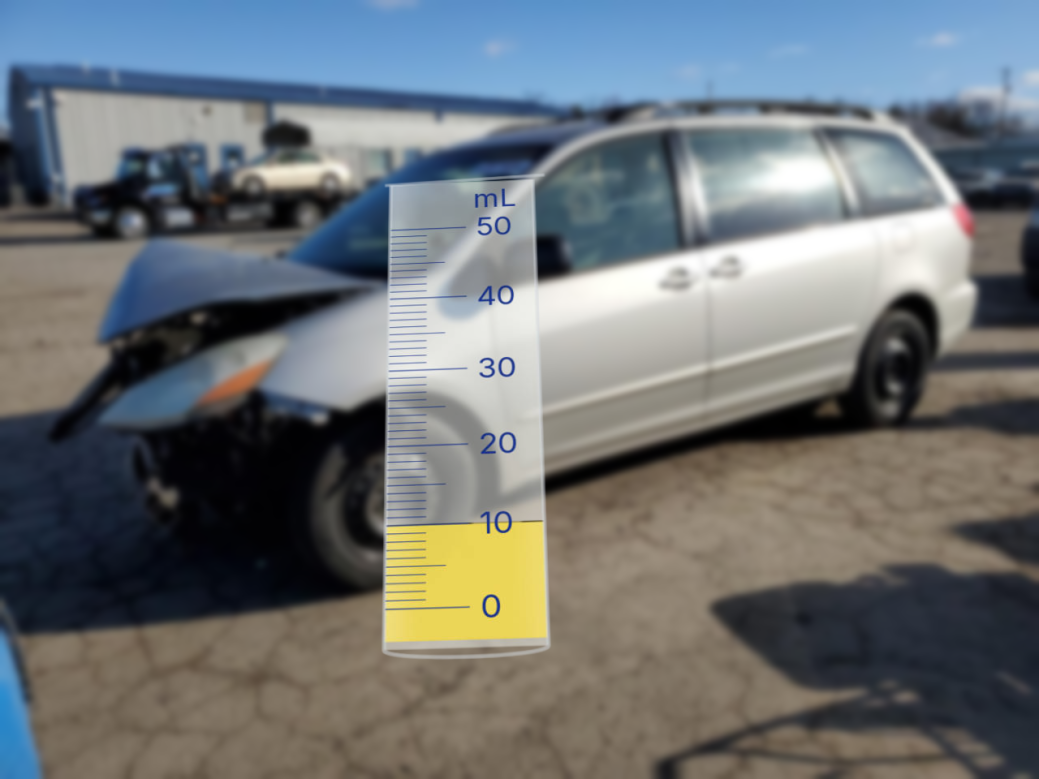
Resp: 10 mL
